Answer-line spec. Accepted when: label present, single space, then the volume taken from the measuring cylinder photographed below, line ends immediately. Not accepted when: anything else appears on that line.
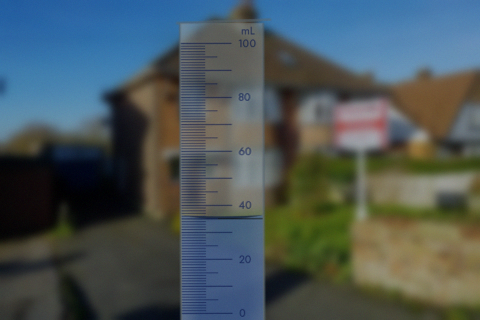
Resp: 35 mL
